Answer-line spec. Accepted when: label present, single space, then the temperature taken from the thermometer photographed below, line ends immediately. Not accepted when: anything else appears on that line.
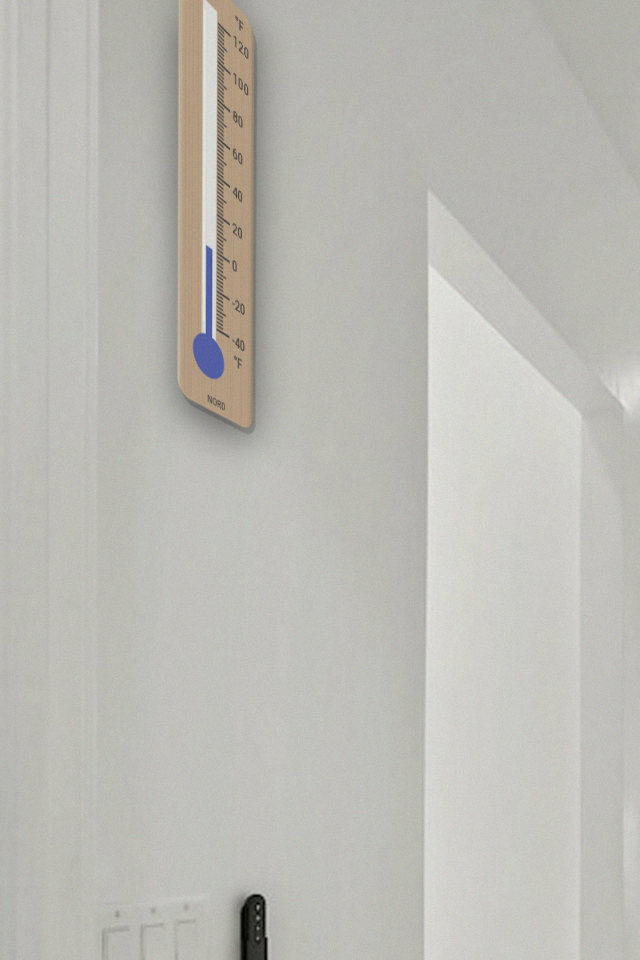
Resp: 0 °F
